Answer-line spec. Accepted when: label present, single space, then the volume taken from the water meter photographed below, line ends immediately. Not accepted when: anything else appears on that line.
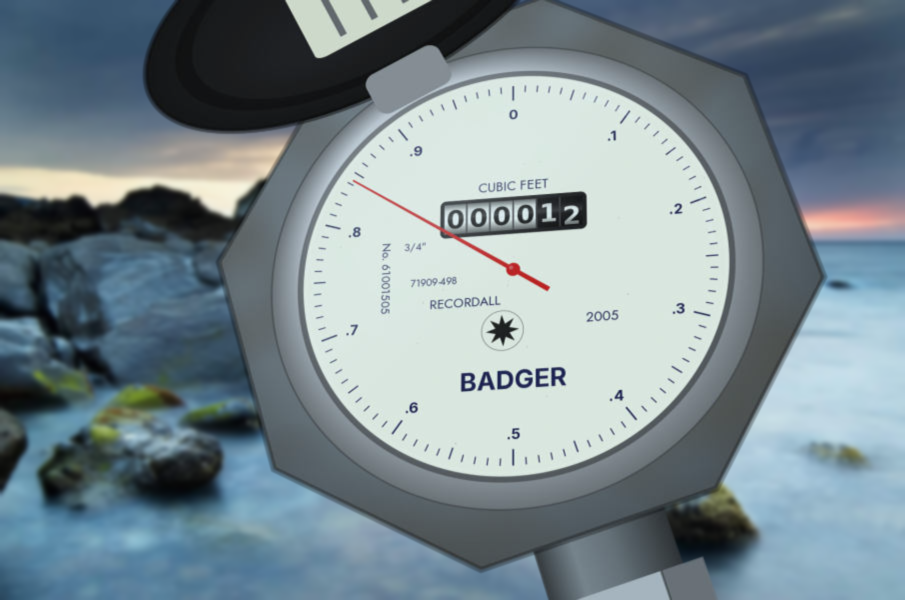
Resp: 11.84 ft³
